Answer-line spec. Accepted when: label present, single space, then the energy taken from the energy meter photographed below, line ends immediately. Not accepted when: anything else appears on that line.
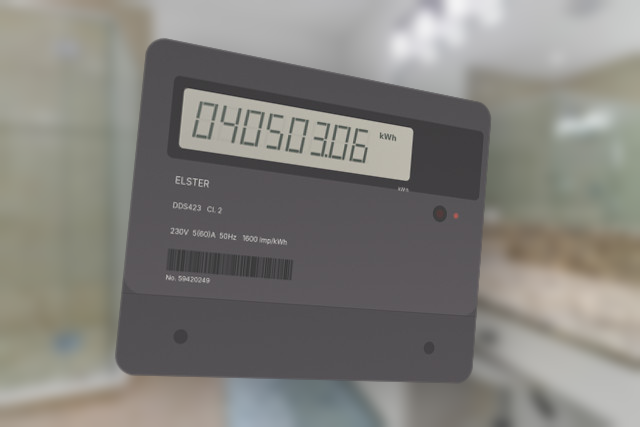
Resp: 40503.06 kWh
